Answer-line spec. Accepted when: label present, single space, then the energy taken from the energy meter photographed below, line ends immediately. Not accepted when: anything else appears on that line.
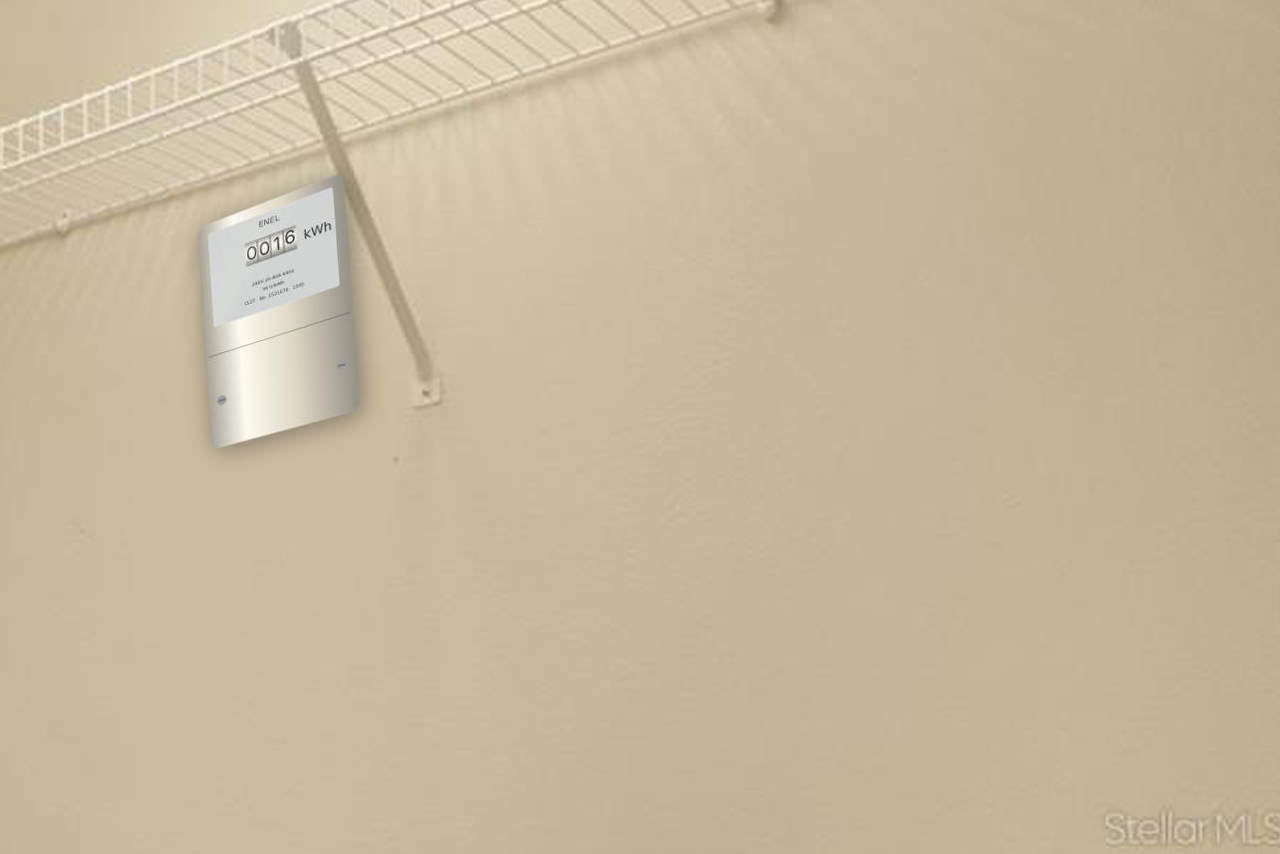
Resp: 16 kWh
